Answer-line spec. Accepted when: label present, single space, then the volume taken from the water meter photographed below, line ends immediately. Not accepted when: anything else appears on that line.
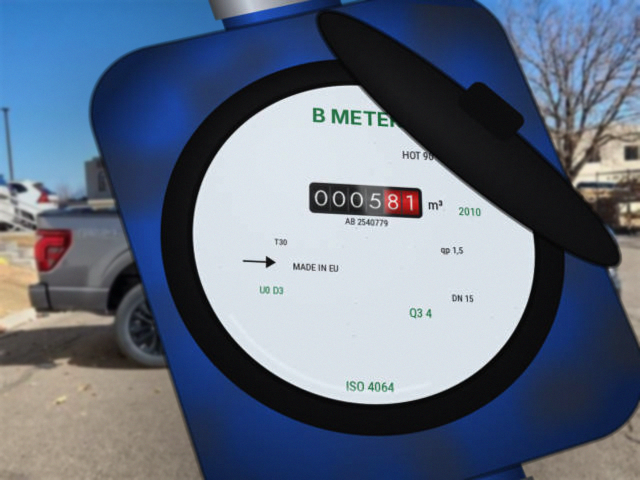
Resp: 5.81 m³
